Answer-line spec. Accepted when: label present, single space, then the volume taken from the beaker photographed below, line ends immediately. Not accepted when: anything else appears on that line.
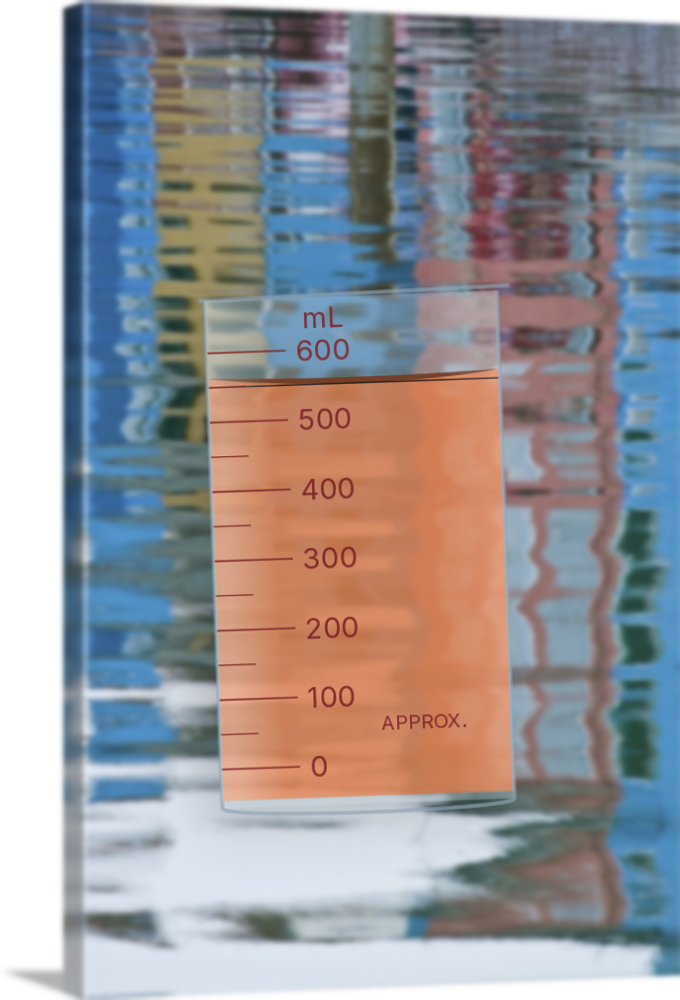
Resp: 550 mL
